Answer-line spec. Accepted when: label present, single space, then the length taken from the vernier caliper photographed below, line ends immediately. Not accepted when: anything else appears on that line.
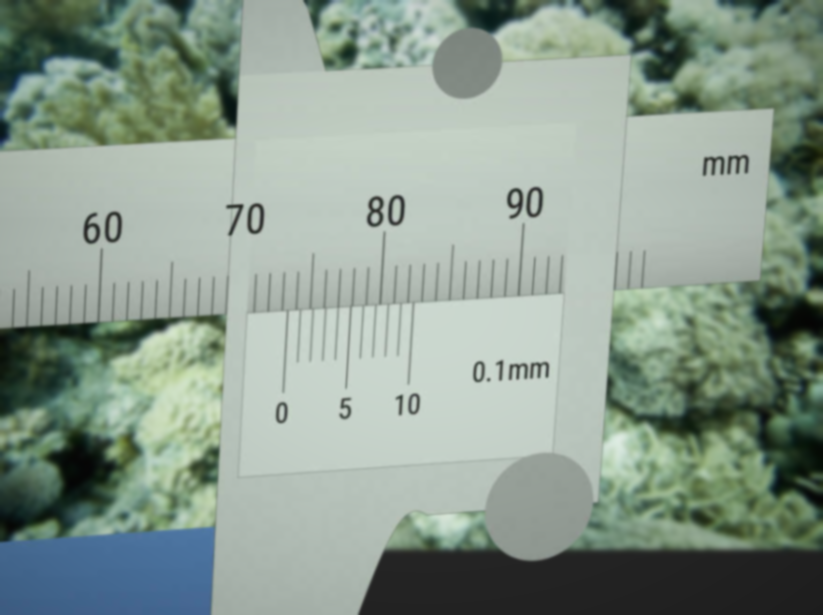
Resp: 73.4 mm
